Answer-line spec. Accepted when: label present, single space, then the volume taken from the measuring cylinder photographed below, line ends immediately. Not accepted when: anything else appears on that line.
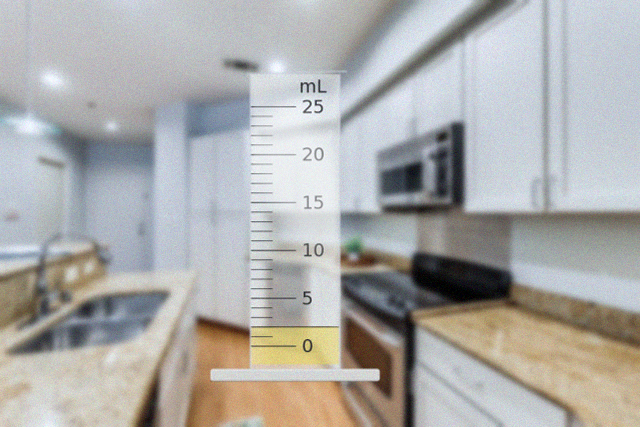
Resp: 2 mL
